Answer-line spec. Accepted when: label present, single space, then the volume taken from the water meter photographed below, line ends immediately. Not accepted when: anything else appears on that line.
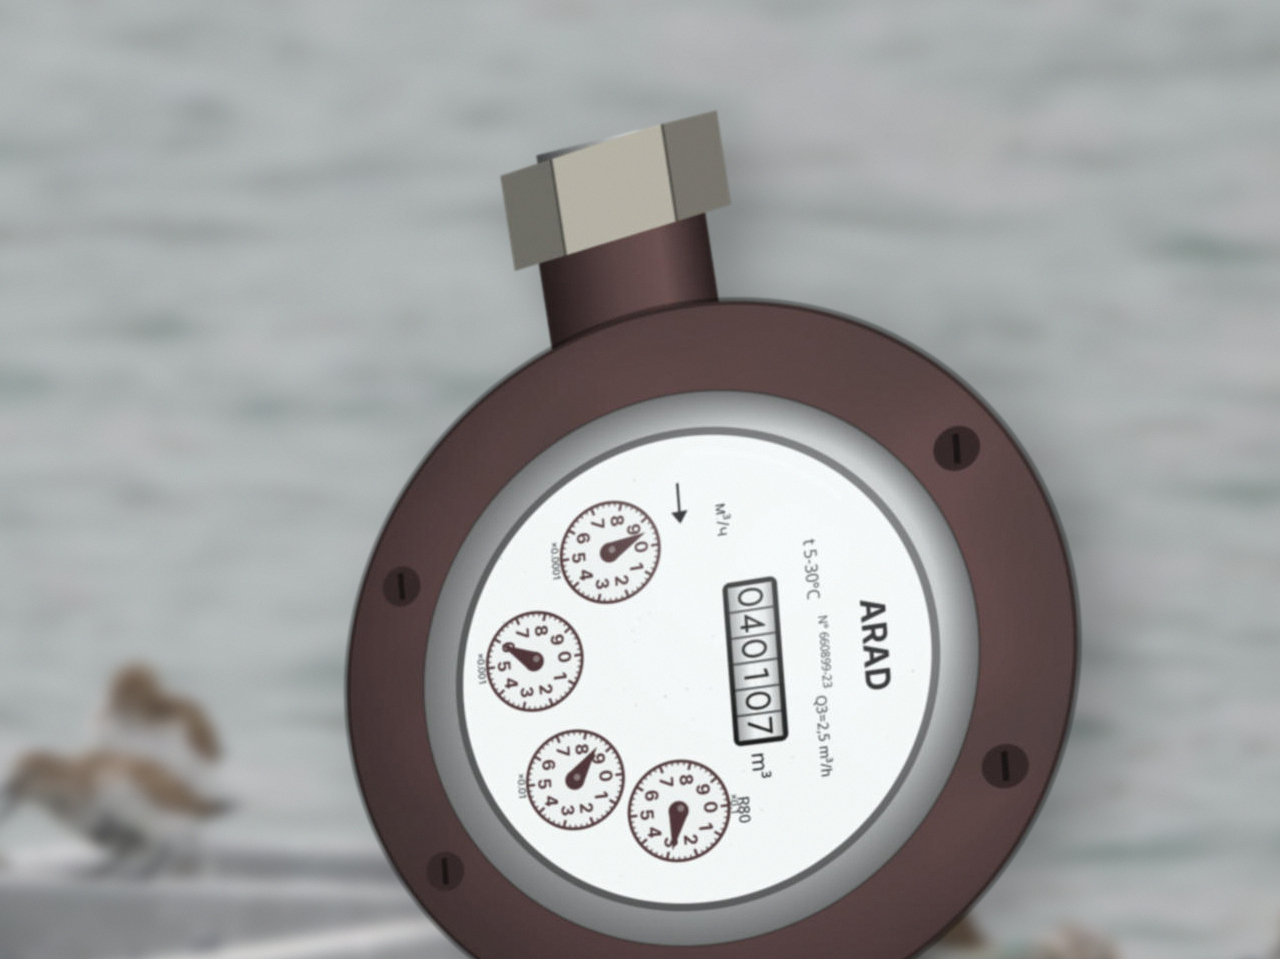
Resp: 40107.2859 m³
